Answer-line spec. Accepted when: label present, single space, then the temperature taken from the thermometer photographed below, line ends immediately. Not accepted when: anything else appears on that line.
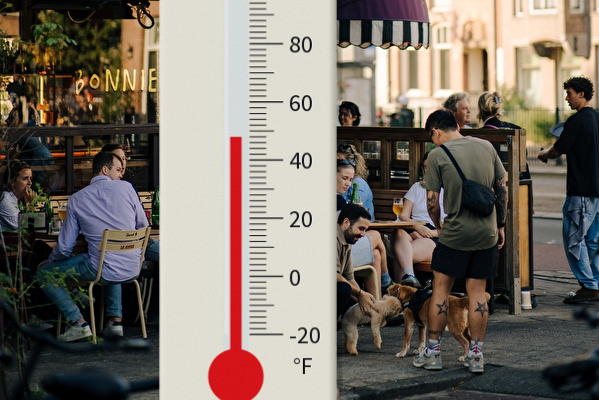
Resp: 48 °F
